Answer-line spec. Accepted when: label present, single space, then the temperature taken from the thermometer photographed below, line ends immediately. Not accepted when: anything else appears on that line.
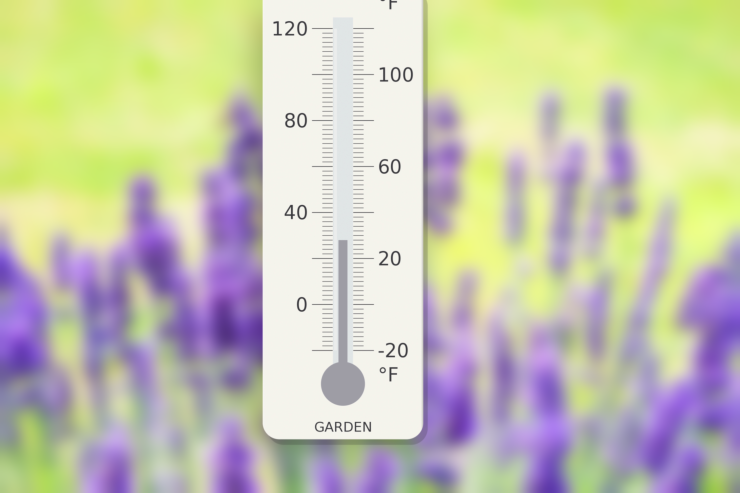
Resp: 28 °F
